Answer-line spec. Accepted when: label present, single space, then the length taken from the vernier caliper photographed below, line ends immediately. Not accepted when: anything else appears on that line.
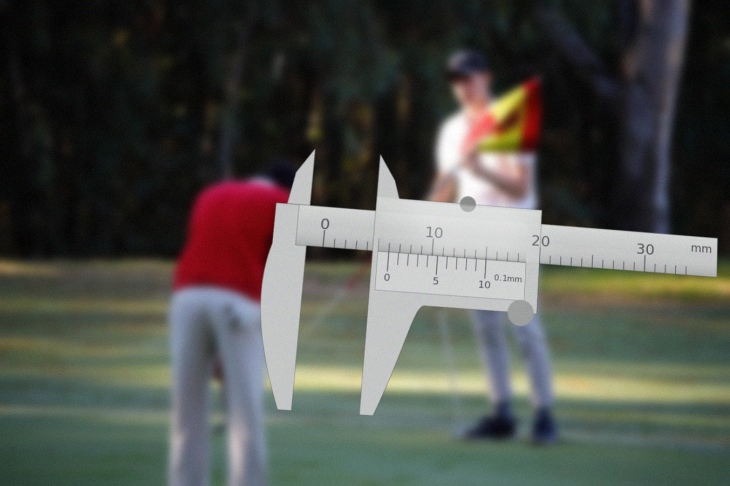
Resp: 6.0 mm
